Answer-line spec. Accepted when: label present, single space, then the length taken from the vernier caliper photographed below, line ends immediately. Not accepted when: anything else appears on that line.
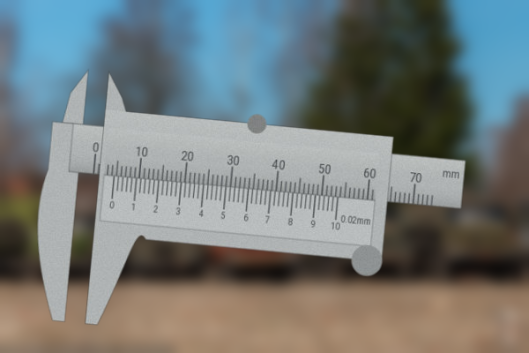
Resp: 4.5 mm
